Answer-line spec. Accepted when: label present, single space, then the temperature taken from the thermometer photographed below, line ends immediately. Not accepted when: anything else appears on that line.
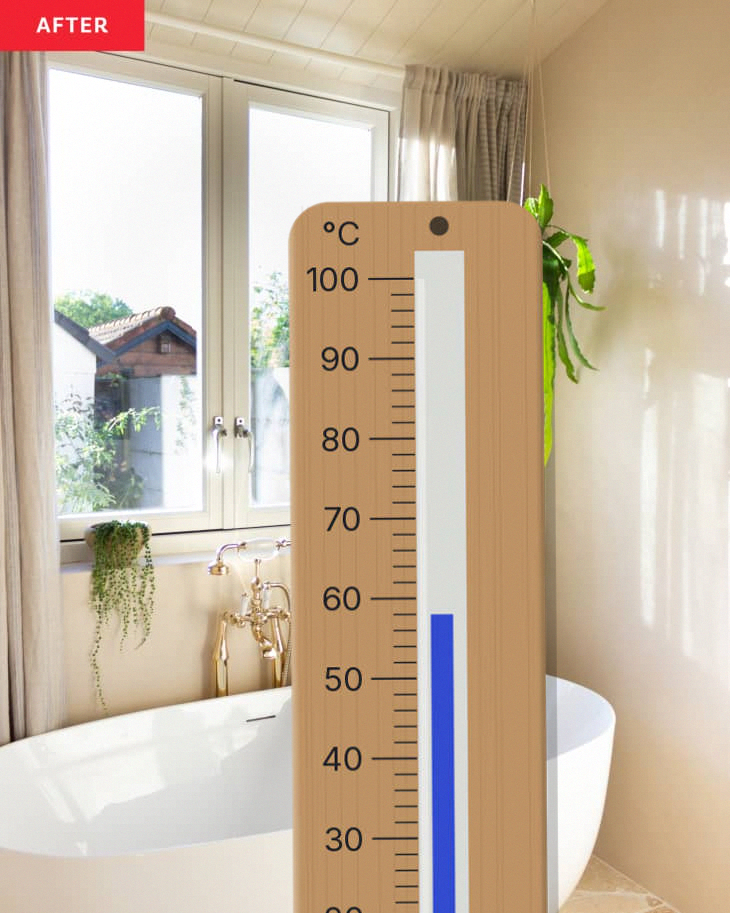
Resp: 58 °C
